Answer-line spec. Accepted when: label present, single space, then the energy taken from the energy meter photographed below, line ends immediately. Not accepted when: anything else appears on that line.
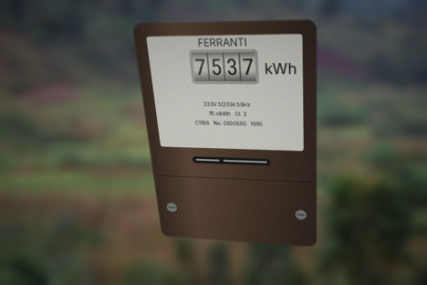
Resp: 7537 kWh
